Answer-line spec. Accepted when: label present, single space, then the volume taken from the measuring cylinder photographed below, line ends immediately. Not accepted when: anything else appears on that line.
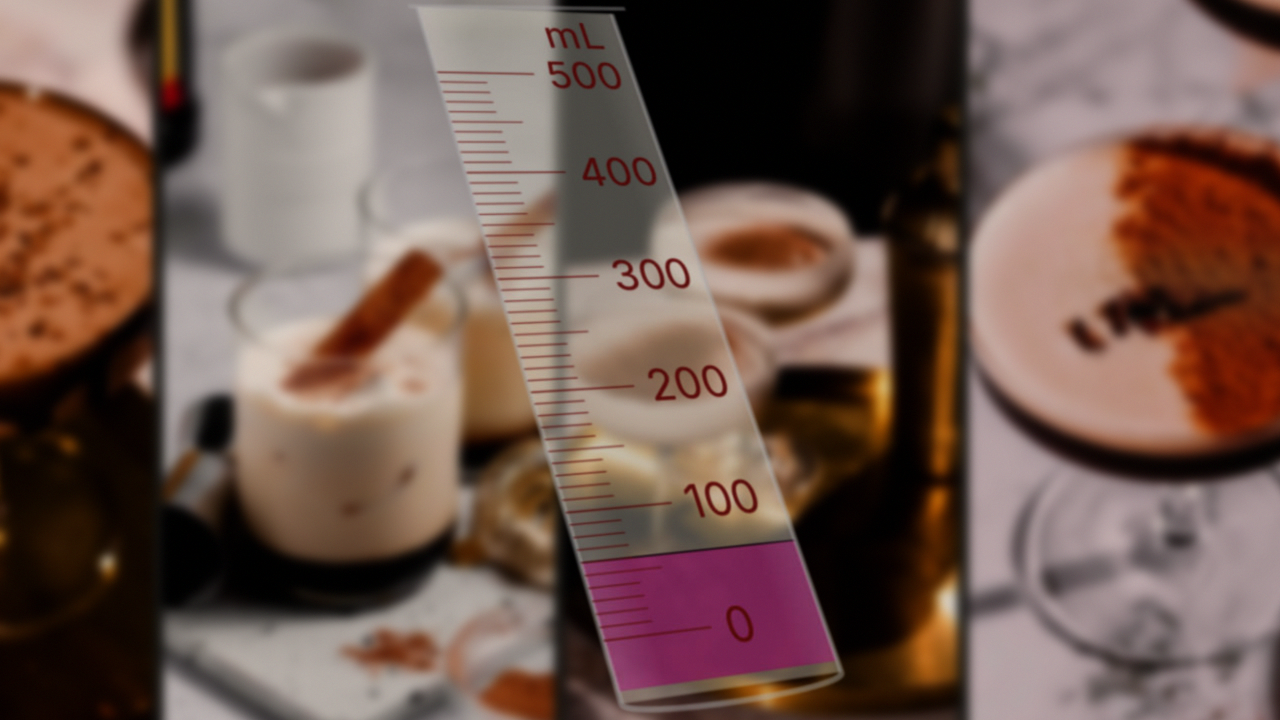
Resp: 60 mL
